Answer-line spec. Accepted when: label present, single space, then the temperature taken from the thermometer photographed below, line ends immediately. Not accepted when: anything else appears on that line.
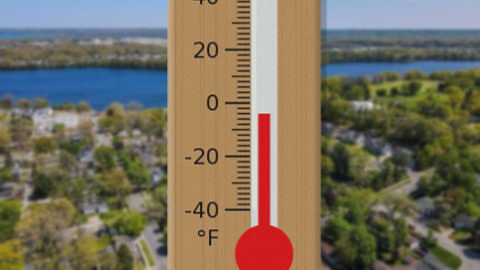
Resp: -4 °F
